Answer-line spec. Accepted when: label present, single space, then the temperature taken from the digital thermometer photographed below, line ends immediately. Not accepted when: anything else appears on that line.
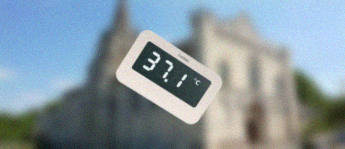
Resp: 37.1 °C
